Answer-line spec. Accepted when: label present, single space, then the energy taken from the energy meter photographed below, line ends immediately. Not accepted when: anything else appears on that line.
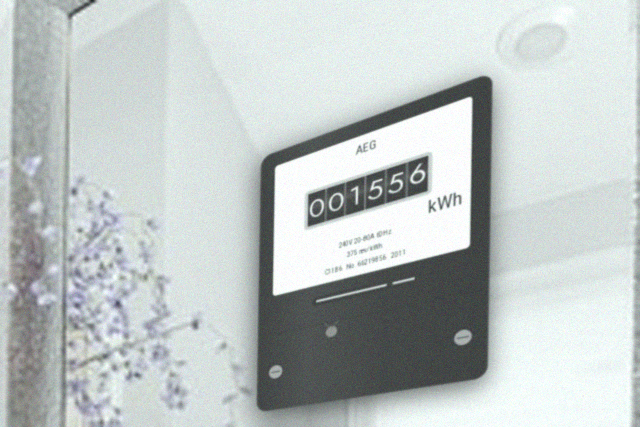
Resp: 1556 kWh
